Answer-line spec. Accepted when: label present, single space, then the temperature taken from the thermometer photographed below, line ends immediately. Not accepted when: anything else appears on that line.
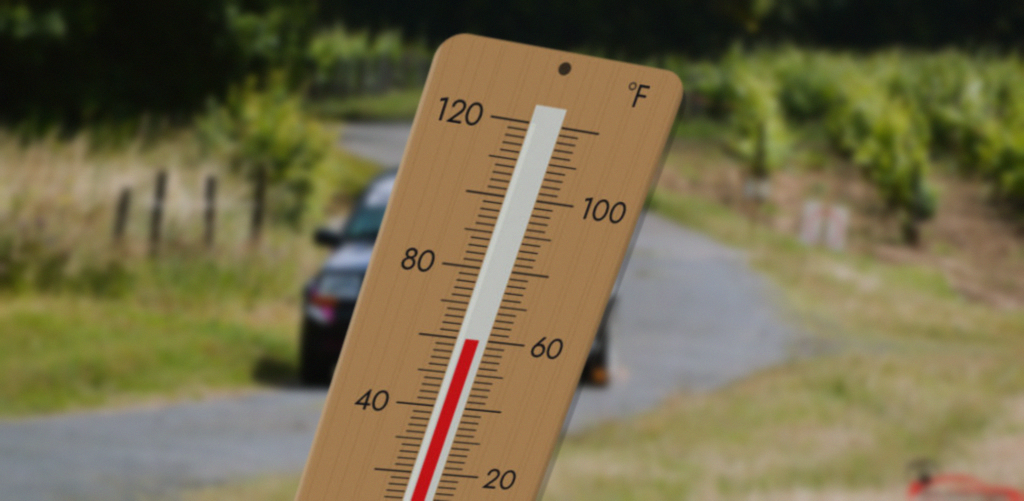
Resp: 60 °F
